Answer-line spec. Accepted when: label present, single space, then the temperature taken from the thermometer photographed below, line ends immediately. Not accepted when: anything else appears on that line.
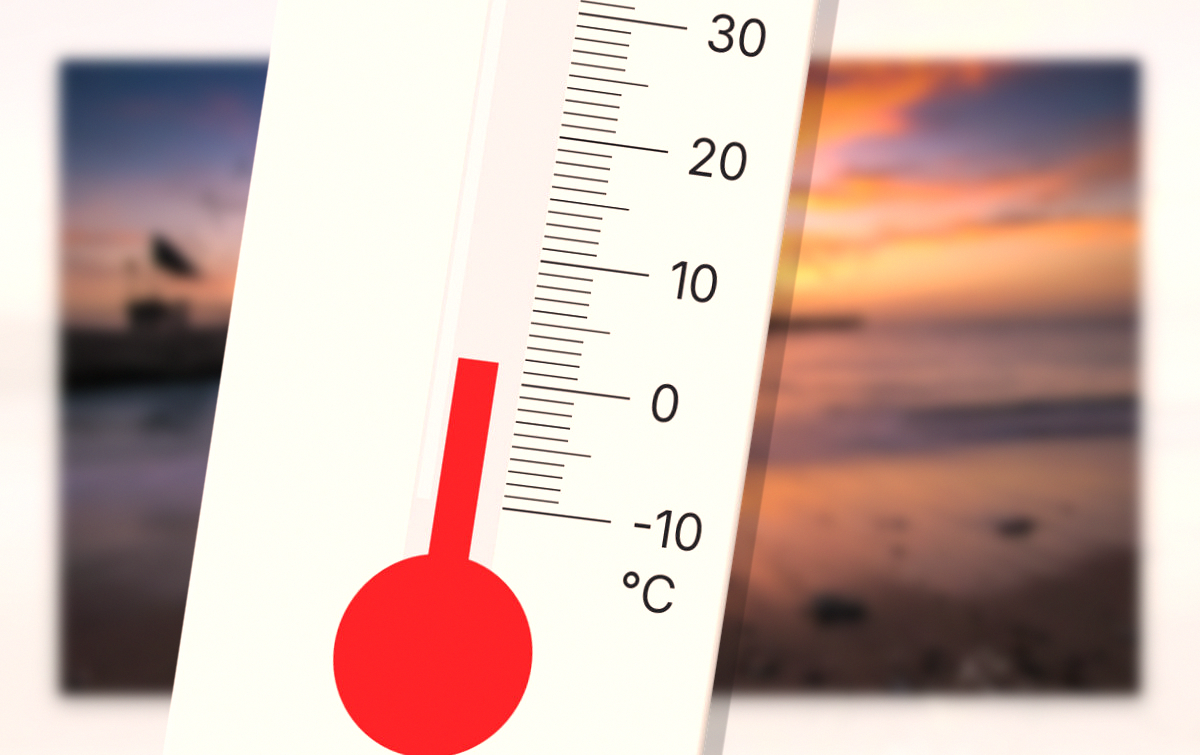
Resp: 1.5 °C
